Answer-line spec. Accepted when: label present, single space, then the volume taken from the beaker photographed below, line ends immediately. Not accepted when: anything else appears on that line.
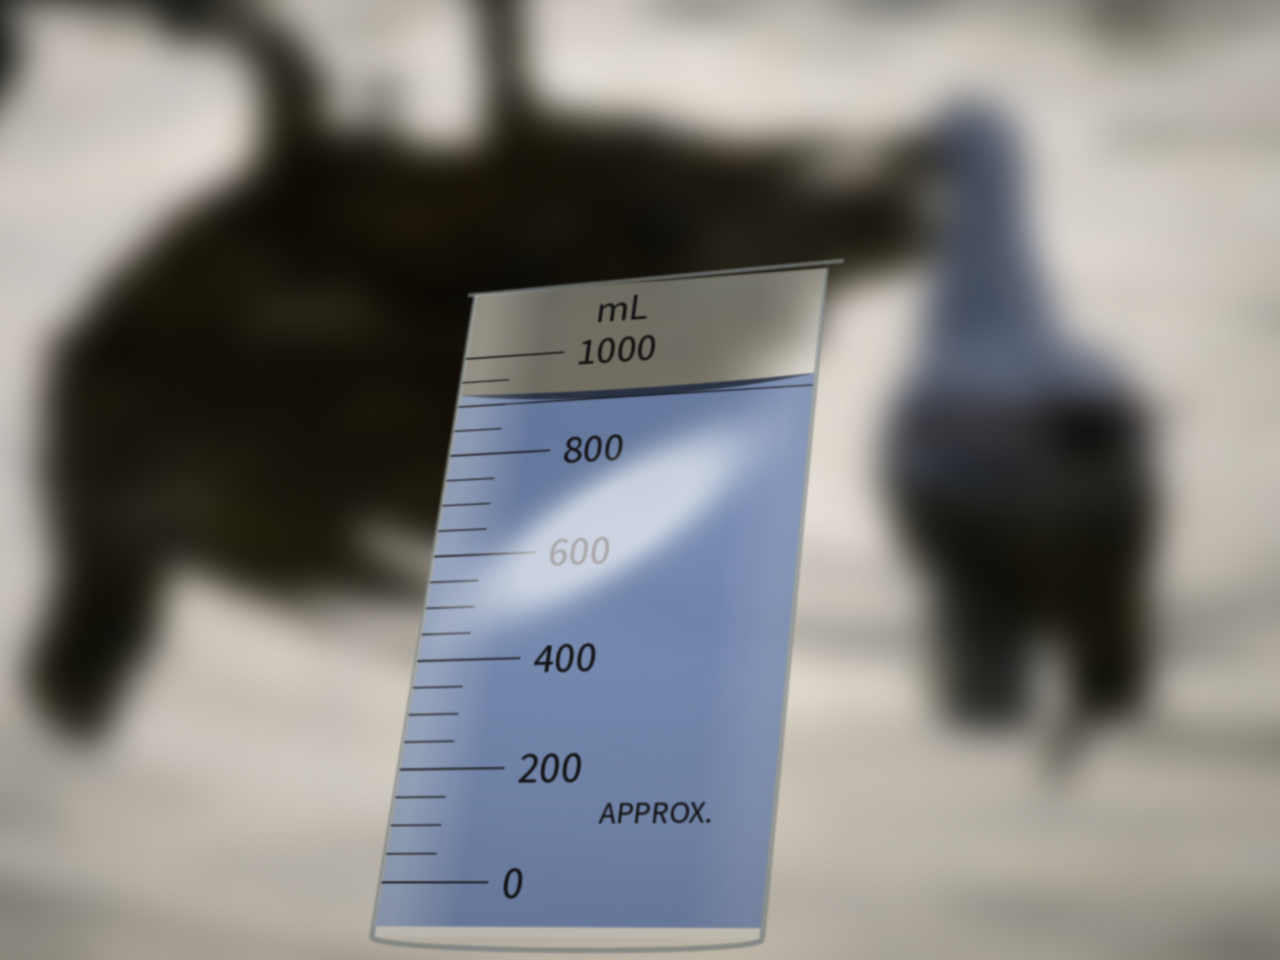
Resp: 900 mL
